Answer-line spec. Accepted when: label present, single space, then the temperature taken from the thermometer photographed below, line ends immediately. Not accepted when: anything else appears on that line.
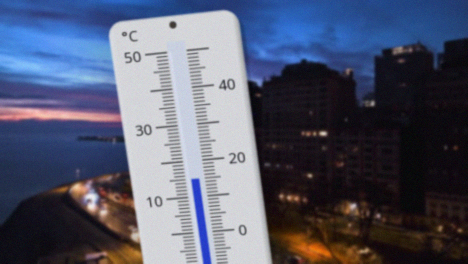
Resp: 15 °C
